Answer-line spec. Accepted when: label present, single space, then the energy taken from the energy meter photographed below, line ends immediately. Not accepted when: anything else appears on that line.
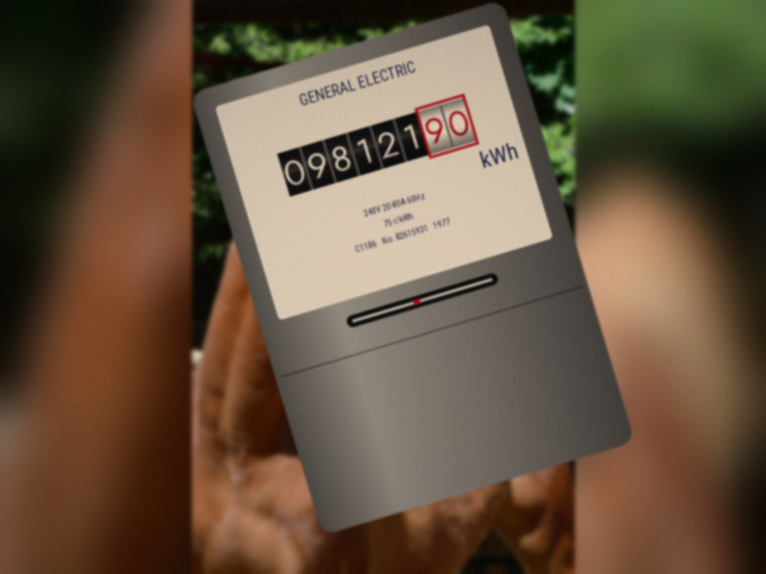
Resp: 98121.90 kWh
